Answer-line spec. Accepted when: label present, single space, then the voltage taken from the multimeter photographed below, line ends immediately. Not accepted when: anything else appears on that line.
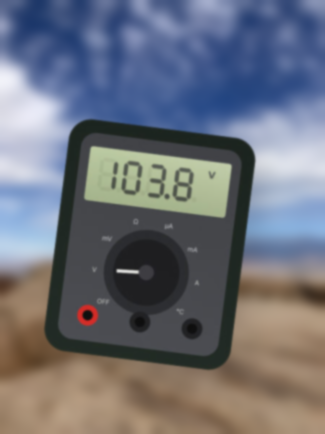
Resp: 103.8 V
